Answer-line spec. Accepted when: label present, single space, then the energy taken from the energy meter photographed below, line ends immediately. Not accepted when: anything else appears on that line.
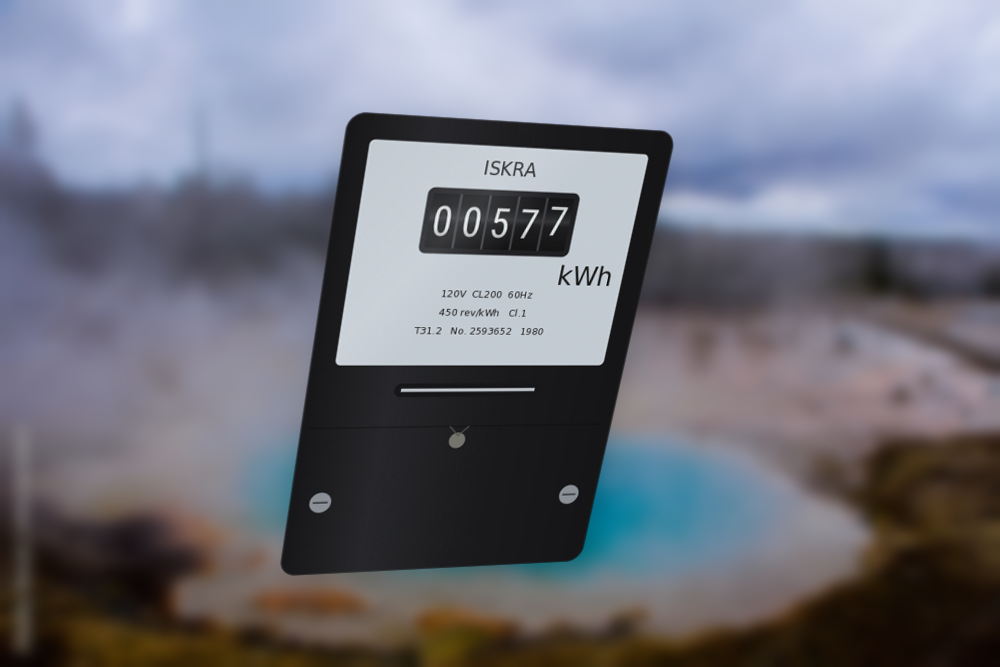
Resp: 577 kWh
